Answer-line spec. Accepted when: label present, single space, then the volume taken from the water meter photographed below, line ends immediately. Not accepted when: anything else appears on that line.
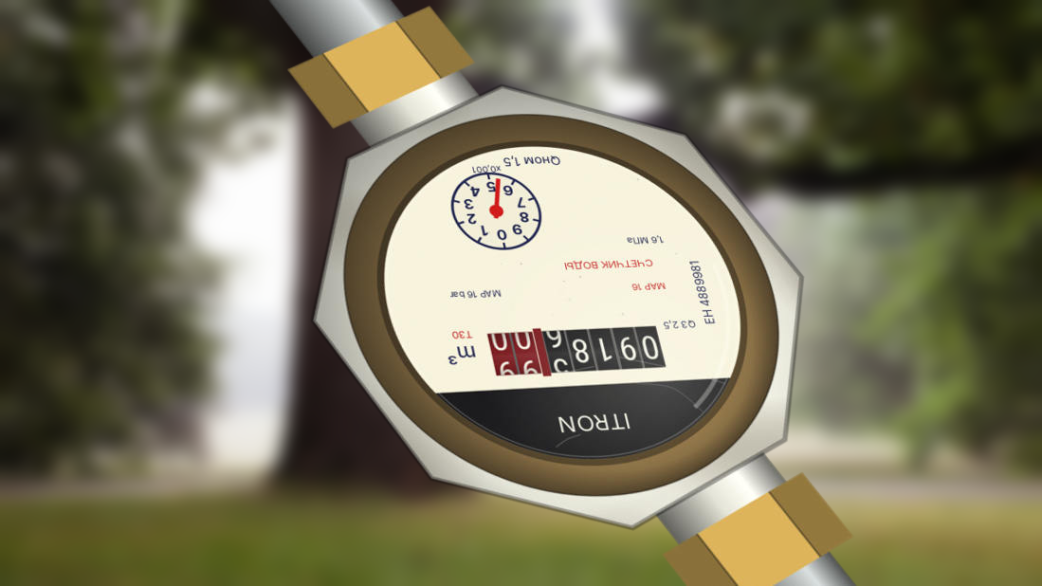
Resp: 9185.995 m³
